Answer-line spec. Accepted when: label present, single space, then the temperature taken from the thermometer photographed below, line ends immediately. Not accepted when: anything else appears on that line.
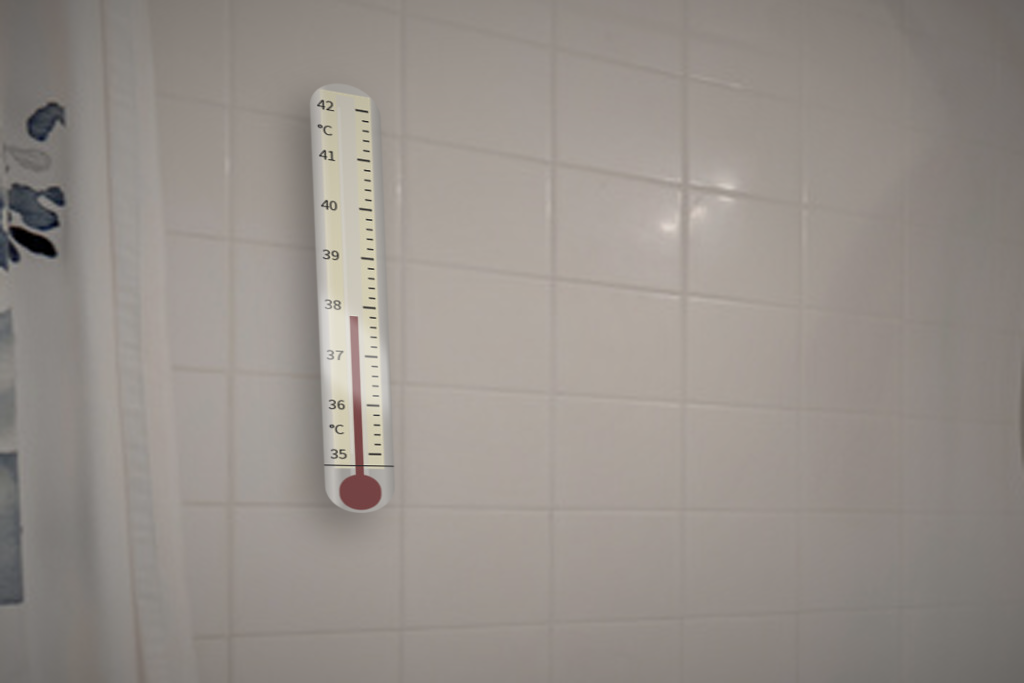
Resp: 37.8 °C
